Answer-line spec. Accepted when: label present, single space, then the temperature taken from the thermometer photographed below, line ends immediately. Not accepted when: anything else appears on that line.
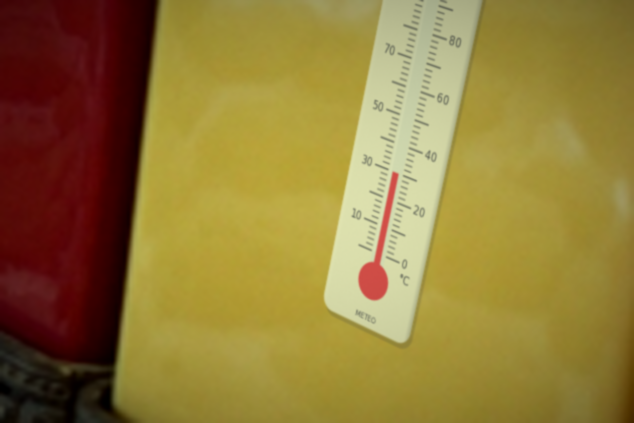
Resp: 30 °C
